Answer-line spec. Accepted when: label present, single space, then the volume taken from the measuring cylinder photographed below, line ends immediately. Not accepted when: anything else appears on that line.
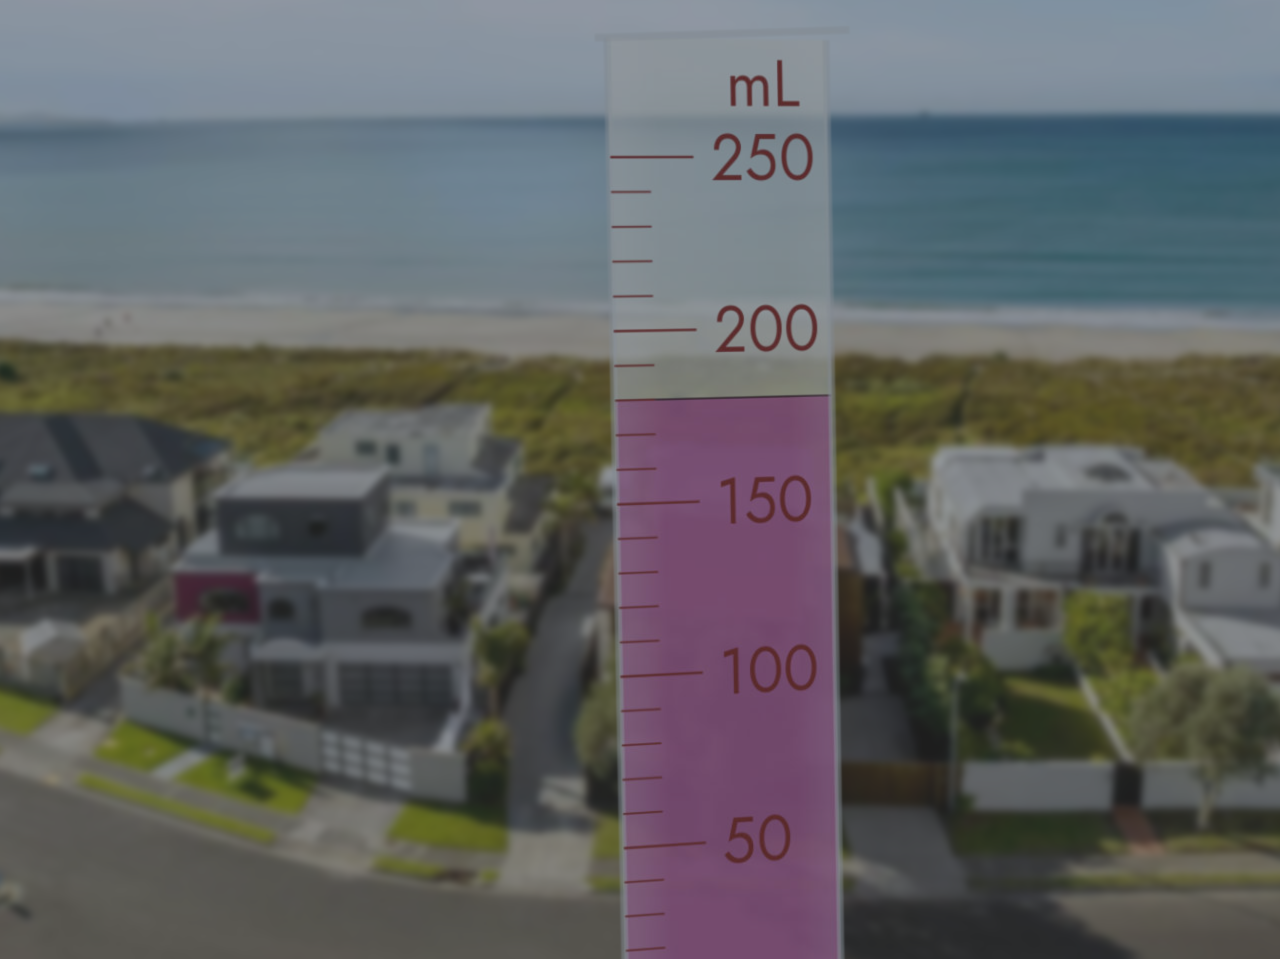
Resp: 180 mL
